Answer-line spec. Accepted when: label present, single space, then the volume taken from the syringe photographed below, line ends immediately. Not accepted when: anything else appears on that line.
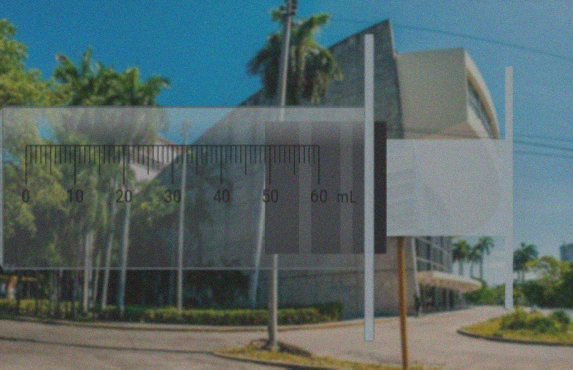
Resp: 49 mL
